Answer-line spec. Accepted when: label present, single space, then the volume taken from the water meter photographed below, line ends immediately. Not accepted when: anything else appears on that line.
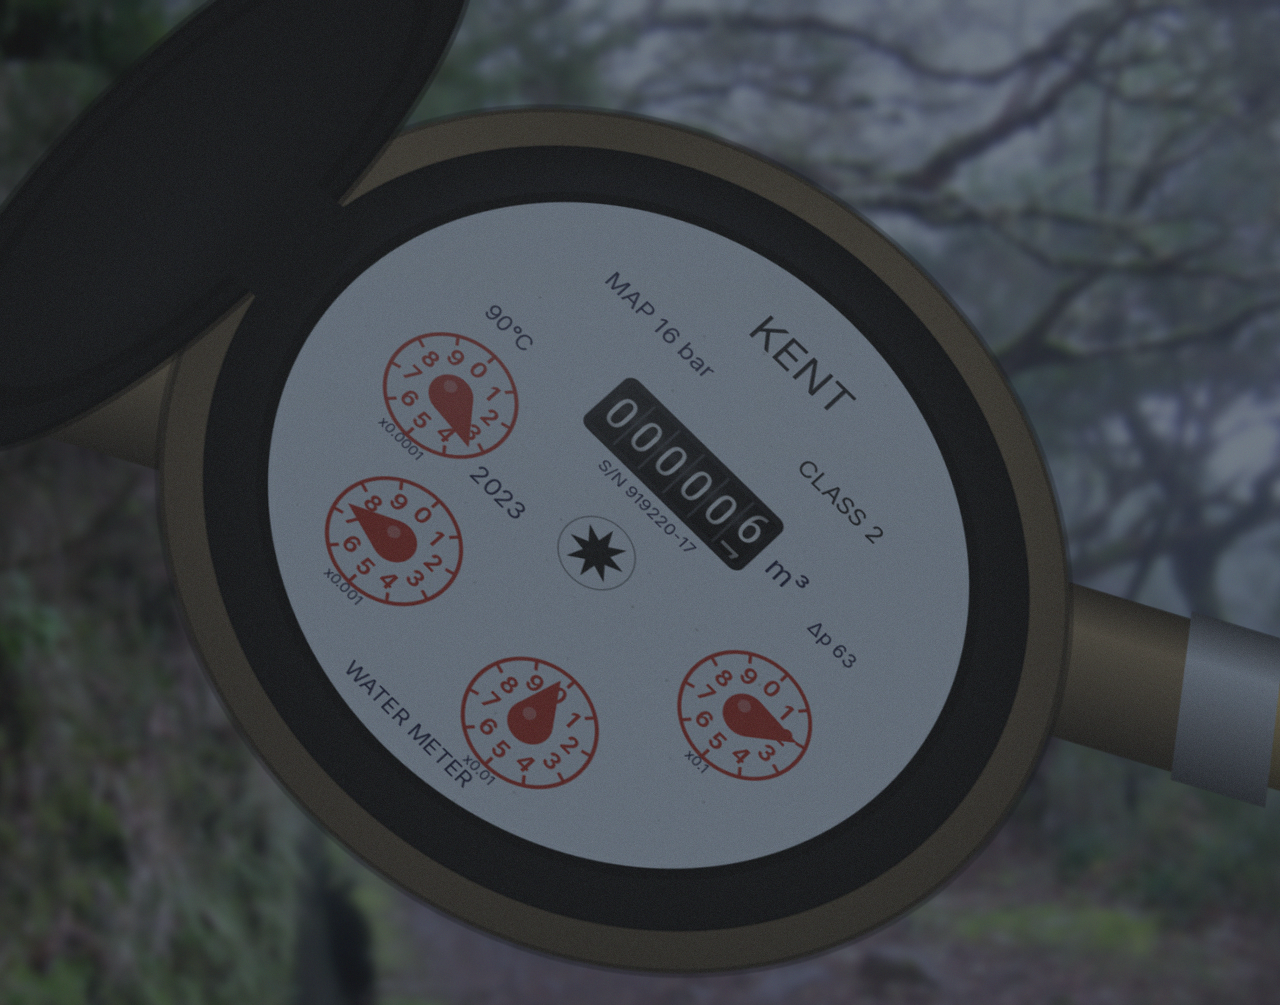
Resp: 6.1973 m³
